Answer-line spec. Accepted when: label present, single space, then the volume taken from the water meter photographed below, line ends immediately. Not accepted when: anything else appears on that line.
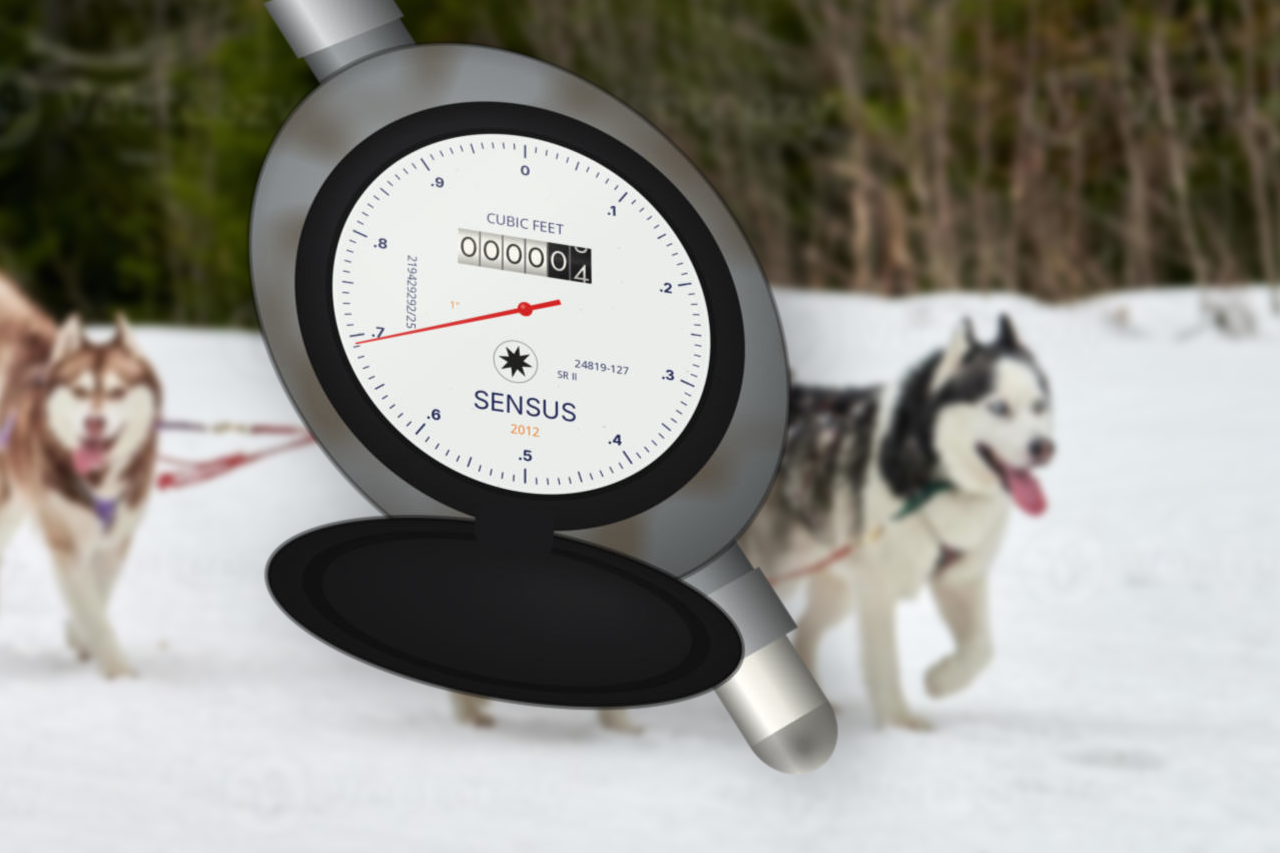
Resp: 3.69 ft³
